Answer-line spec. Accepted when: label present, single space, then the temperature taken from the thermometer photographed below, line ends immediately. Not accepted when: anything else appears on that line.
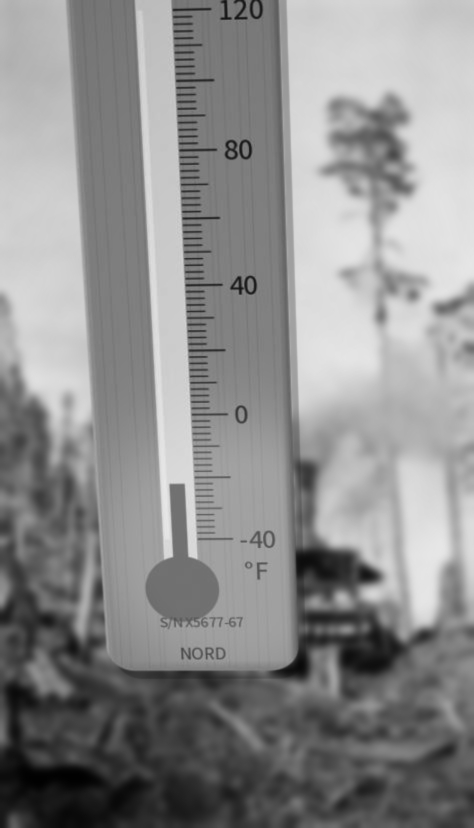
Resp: -22 °F
